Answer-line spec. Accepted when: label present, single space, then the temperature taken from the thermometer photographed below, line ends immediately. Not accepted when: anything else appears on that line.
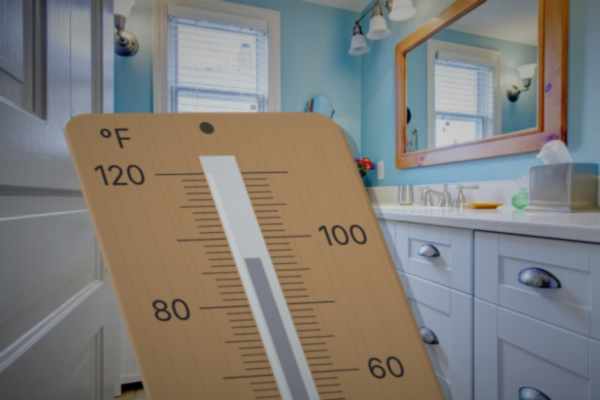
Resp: 94 °F
